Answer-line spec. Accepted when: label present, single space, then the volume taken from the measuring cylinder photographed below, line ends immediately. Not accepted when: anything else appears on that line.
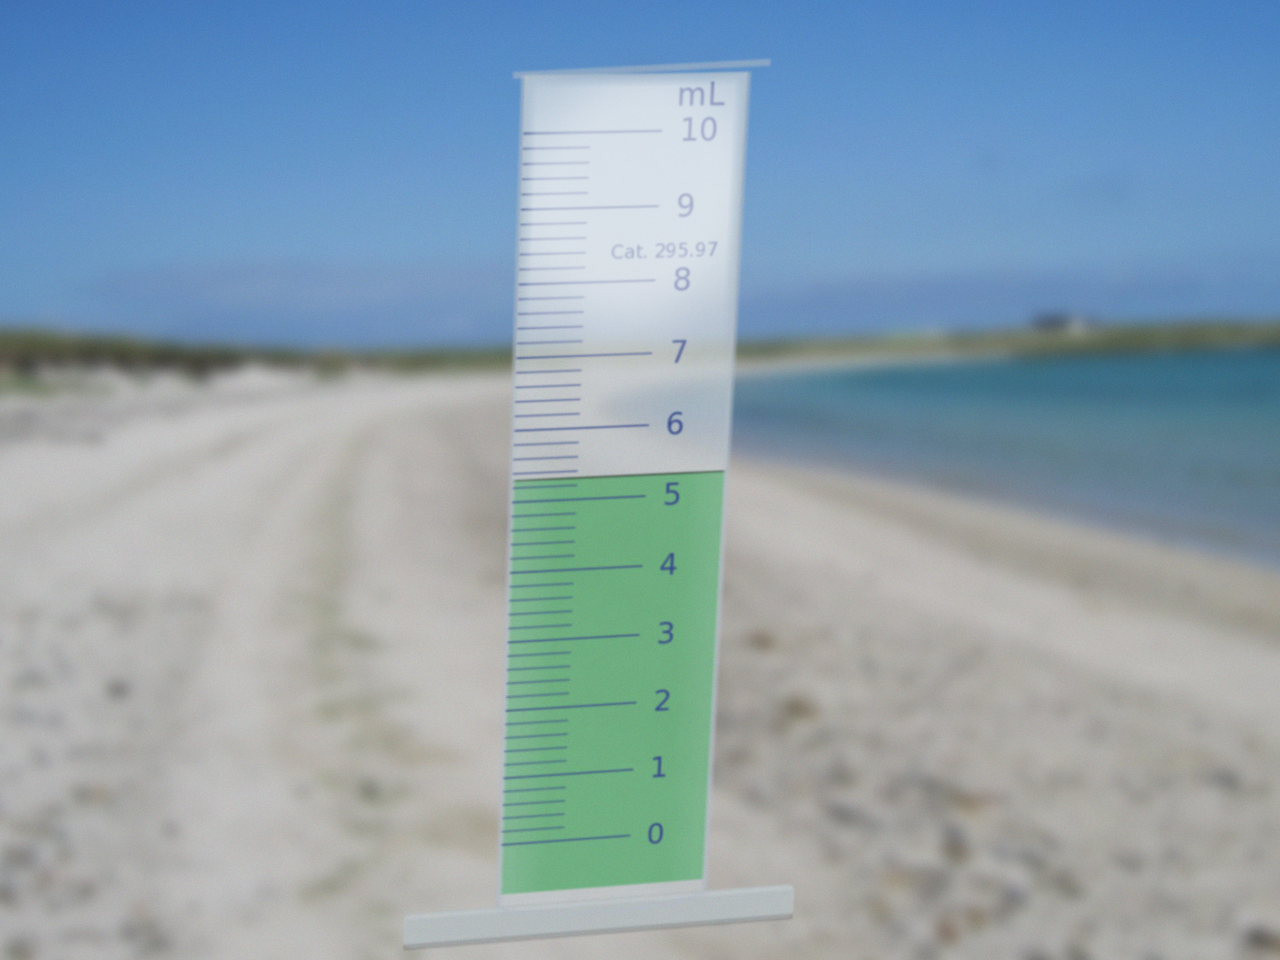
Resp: 5.3 mL
